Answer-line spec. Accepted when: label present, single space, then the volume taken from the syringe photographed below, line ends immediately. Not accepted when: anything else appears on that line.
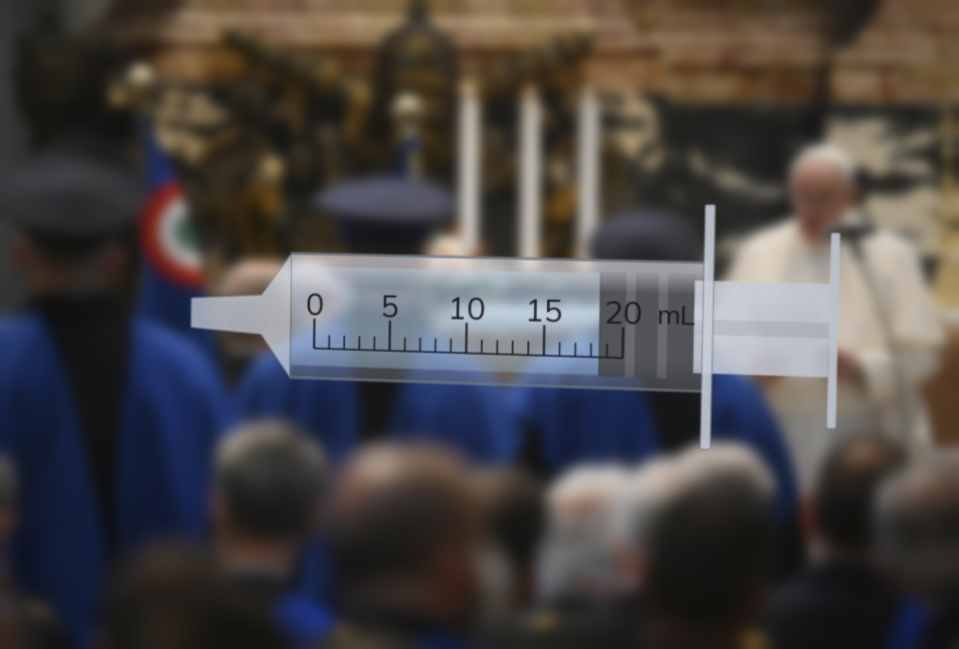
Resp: 18.5 mL
